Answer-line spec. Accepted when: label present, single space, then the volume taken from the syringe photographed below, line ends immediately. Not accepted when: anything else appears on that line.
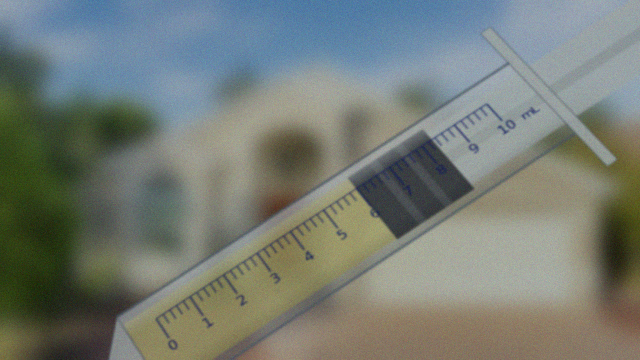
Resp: 6 mL
